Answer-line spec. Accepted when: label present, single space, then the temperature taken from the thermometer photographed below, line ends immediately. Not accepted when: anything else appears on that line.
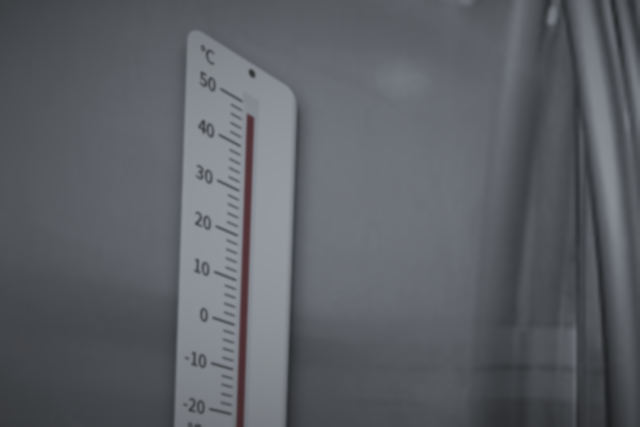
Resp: 48 °C
